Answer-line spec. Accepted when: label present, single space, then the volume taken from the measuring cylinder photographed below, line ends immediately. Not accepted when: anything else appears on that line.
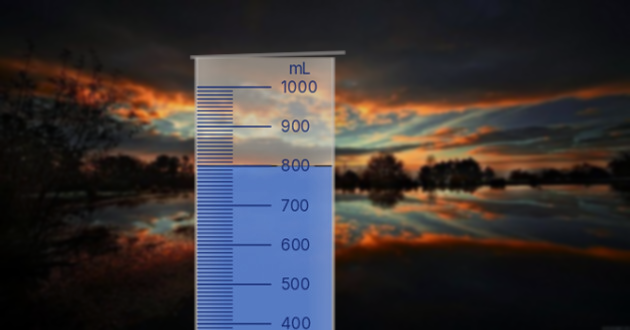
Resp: 800 mL
